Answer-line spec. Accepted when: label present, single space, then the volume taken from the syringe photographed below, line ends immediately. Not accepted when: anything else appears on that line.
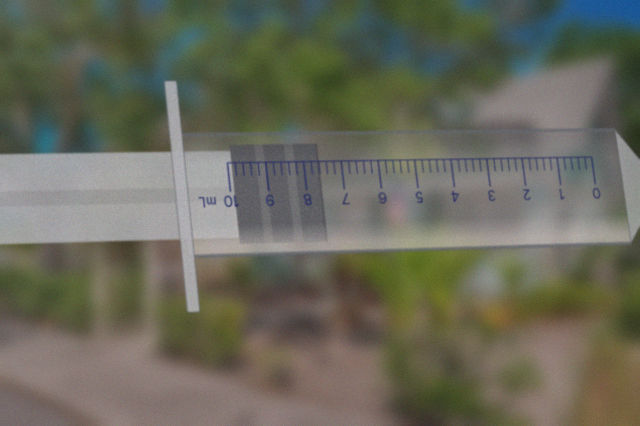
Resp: 7.6 mL
